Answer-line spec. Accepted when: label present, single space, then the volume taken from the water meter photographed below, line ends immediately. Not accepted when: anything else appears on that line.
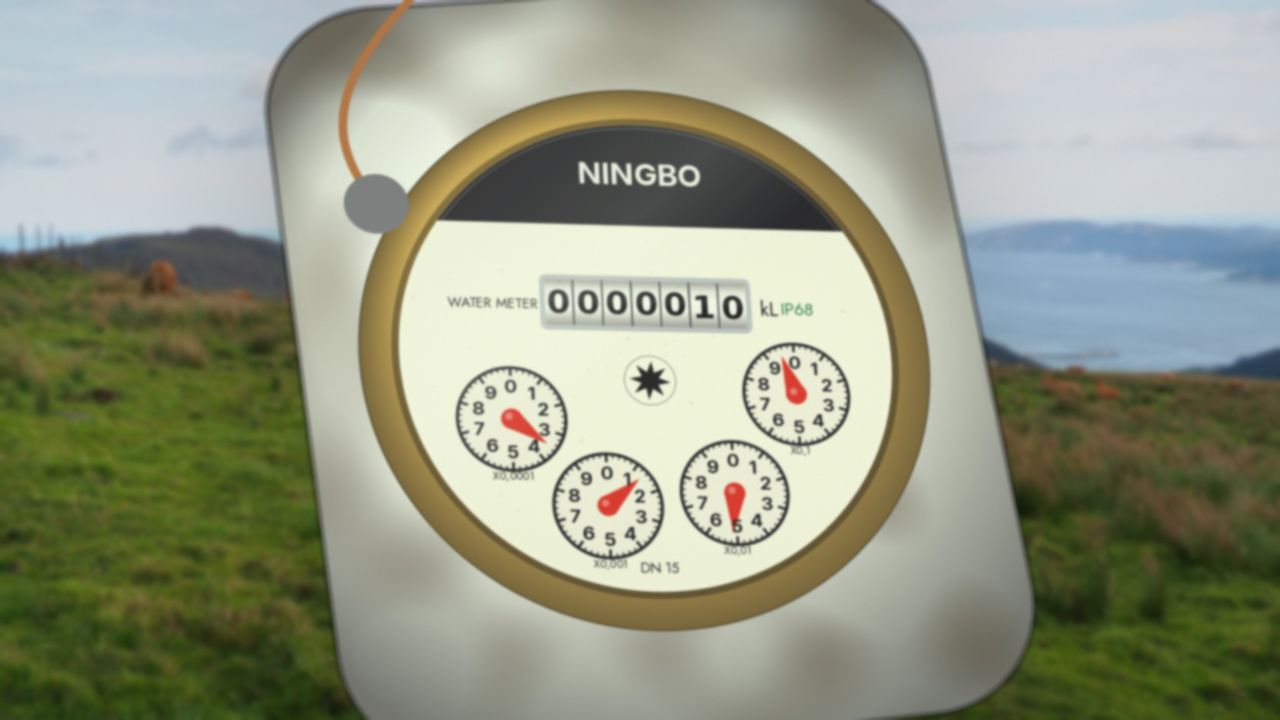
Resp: 9.9513 kL
